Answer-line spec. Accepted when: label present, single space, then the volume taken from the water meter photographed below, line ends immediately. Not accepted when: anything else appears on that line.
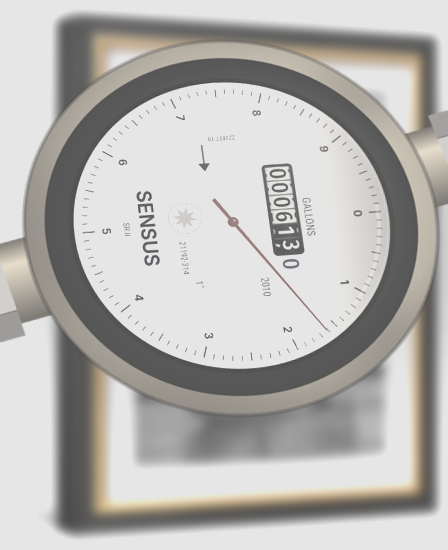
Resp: 6131.6 gal
